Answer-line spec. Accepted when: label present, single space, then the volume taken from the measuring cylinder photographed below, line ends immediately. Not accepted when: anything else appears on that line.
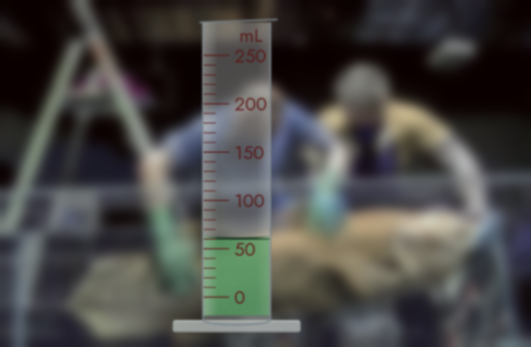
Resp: 60 mL
